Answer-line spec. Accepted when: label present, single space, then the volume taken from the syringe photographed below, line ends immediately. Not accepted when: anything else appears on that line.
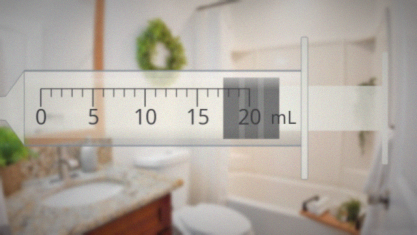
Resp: 17.5 mL
